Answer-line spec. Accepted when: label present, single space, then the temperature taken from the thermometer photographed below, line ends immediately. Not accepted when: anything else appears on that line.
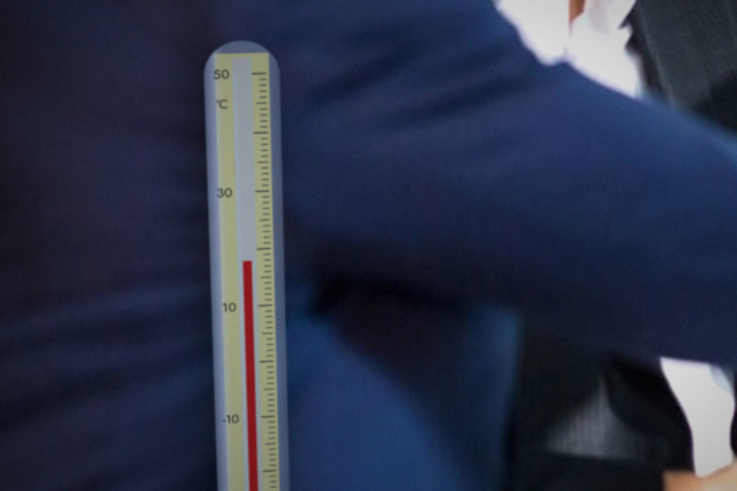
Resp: 18 °C
